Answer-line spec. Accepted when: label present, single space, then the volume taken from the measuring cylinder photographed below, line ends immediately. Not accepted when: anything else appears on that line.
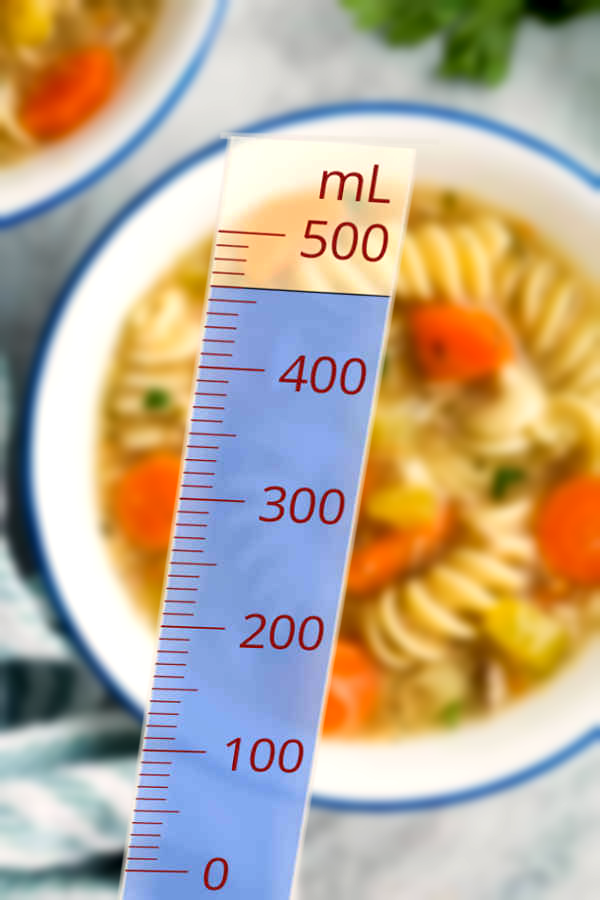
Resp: 460 mL
